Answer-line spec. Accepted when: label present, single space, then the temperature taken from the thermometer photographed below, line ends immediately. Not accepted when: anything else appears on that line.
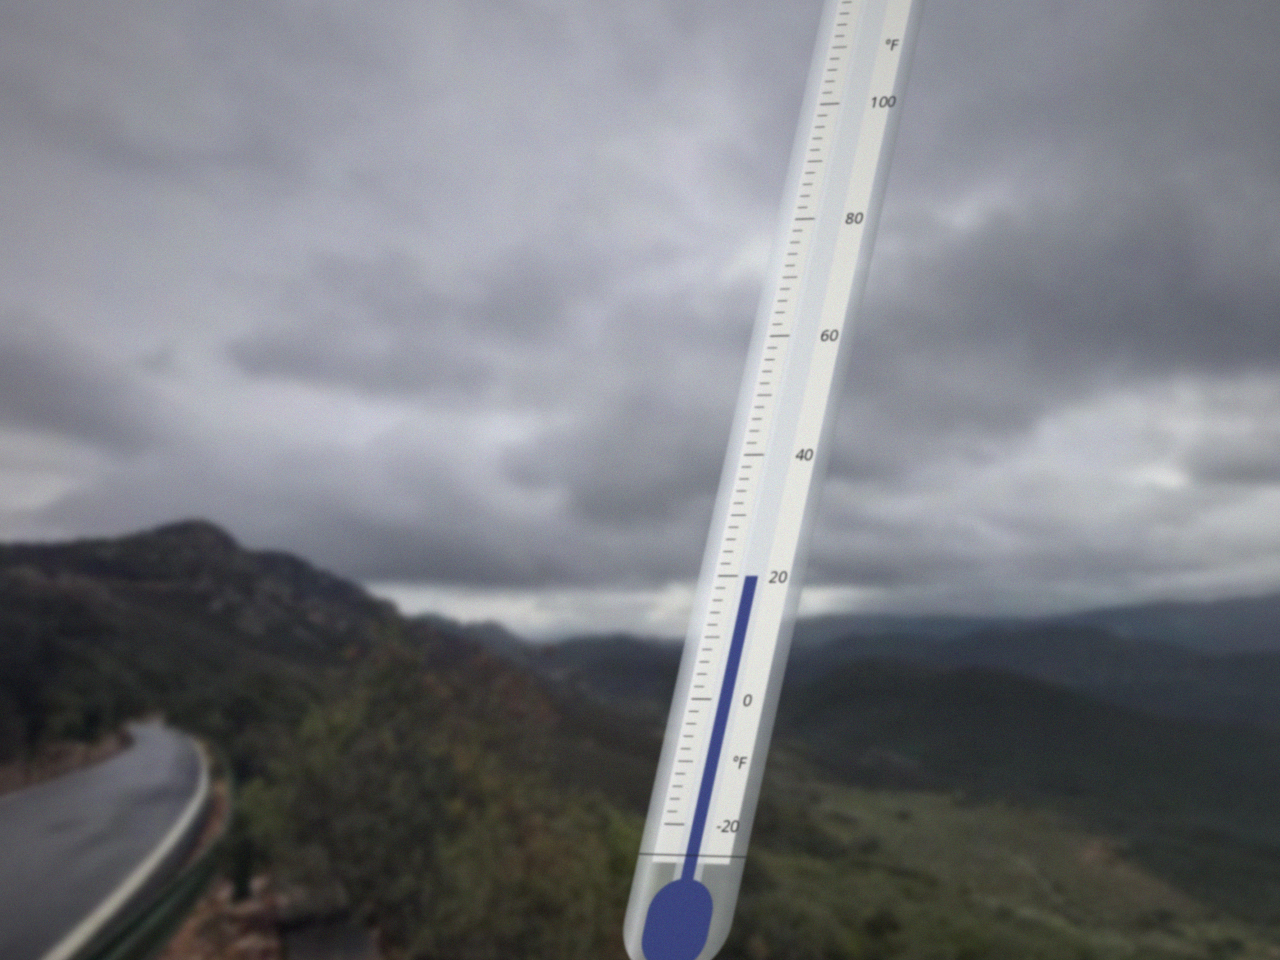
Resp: 20 °F
